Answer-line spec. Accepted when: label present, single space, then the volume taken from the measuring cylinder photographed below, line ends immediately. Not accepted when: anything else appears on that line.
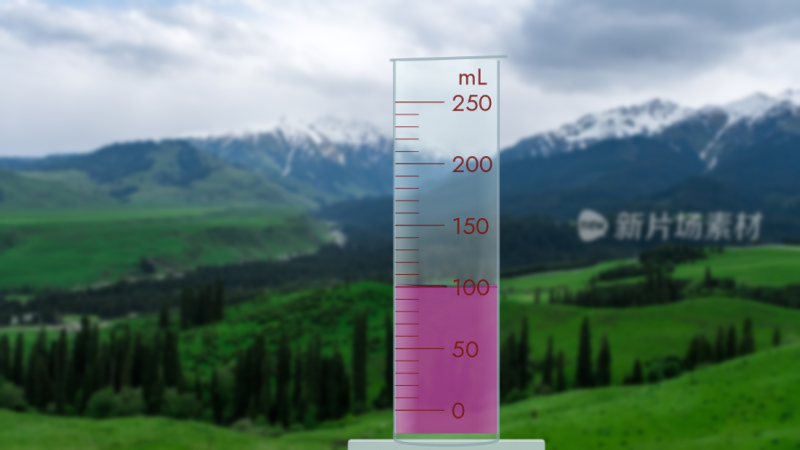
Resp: 100 mL
